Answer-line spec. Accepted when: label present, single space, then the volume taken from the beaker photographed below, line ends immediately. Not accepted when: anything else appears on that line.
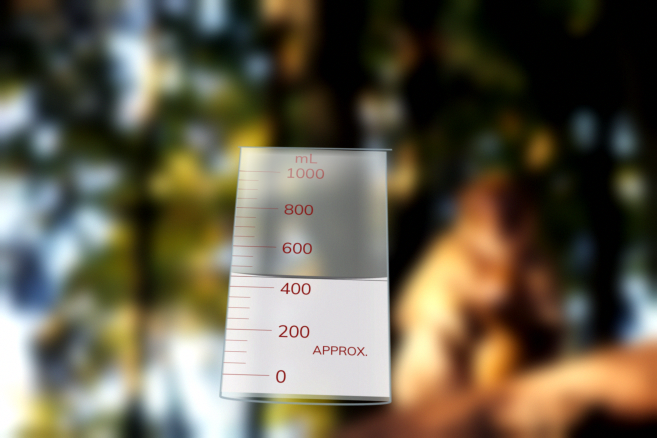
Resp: 450 mL
